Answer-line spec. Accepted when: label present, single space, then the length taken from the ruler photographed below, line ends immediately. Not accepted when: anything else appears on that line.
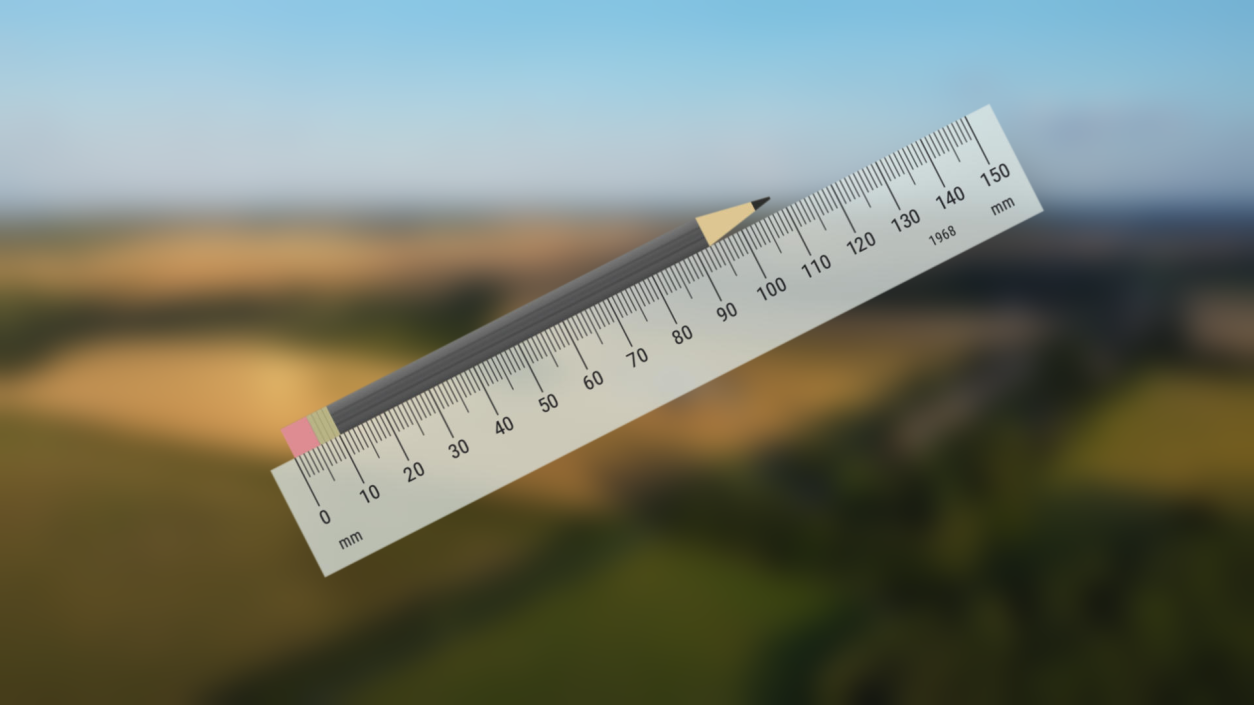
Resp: 108 mm
